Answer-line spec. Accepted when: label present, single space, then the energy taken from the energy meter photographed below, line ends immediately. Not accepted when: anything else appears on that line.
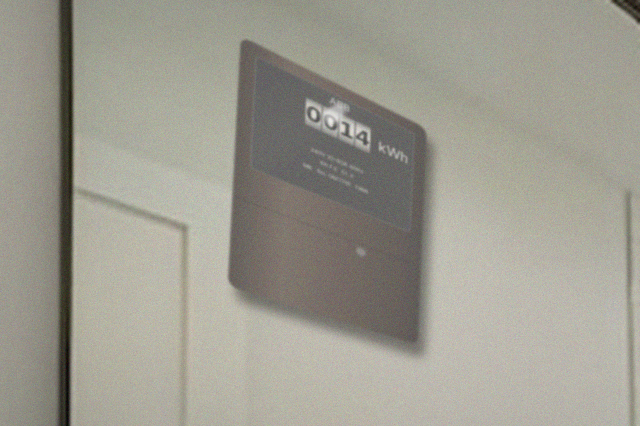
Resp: 14 kWh
